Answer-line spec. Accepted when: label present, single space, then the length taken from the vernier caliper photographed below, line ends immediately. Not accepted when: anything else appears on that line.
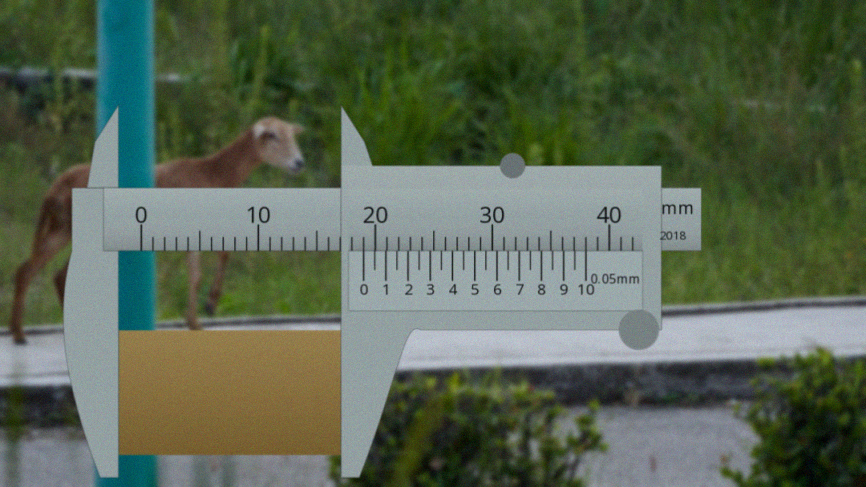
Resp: 19.0 mm
